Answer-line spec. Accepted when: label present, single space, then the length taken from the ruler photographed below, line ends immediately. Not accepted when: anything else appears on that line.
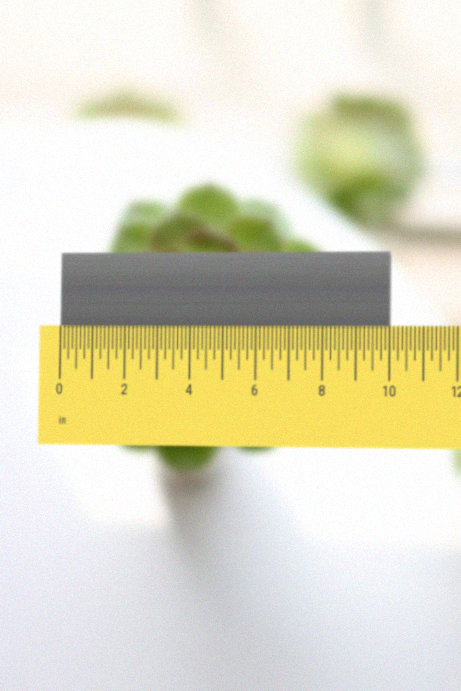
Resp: 10 in
